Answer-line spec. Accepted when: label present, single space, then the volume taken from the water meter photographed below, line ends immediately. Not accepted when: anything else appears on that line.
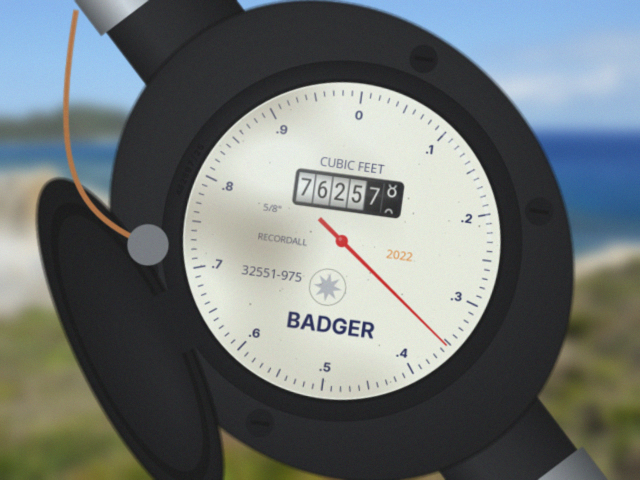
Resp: 762578.35 ft³
